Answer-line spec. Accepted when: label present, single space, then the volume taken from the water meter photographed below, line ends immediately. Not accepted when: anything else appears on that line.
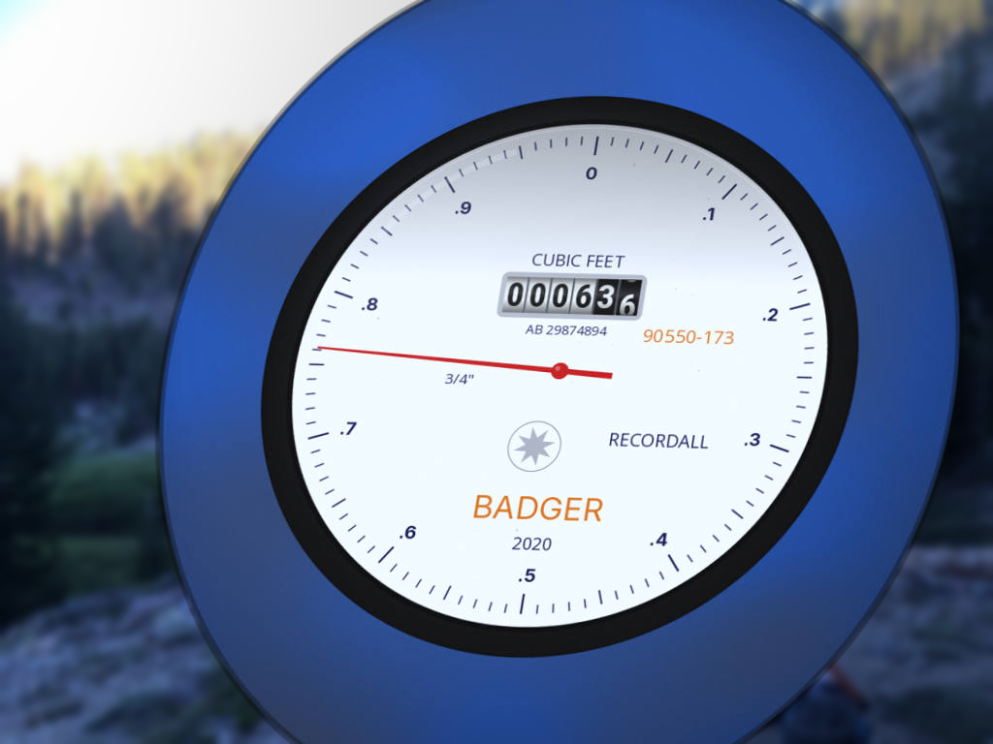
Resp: 635.76 ft³
